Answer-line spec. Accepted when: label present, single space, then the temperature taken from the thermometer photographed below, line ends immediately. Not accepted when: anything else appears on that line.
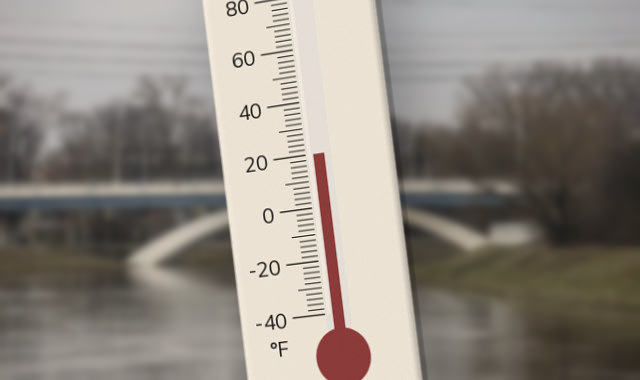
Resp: 20 °F
